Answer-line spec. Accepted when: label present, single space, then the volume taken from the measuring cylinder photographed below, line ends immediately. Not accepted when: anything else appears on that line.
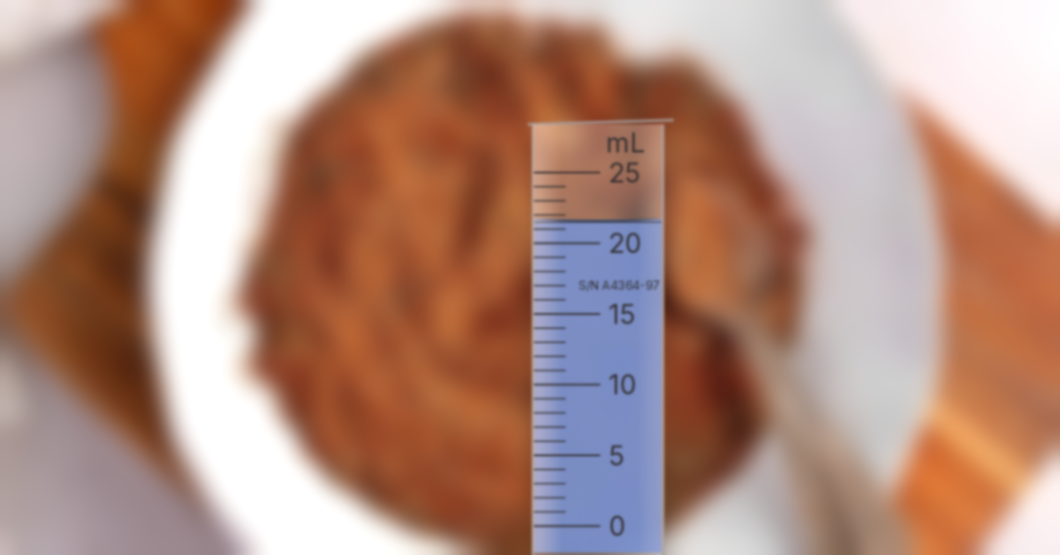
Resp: 21.5 mL
